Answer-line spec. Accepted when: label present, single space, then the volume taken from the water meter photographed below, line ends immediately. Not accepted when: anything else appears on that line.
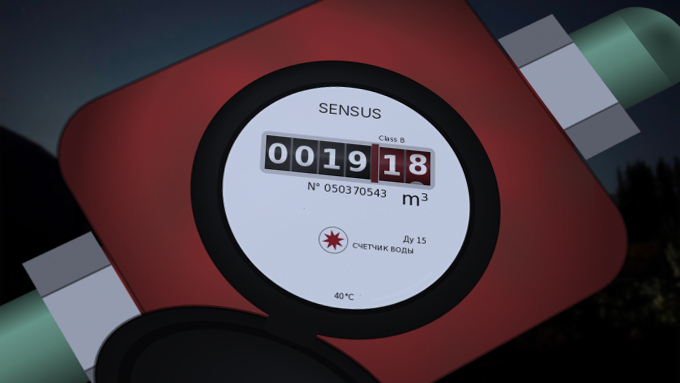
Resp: 19.18 m³
